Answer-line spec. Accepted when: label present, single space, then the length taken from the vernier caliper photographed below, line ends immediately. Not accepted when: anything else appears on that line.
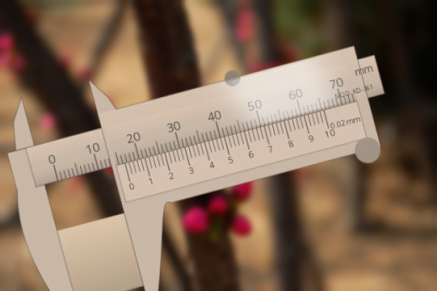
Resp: 16.5 mm
